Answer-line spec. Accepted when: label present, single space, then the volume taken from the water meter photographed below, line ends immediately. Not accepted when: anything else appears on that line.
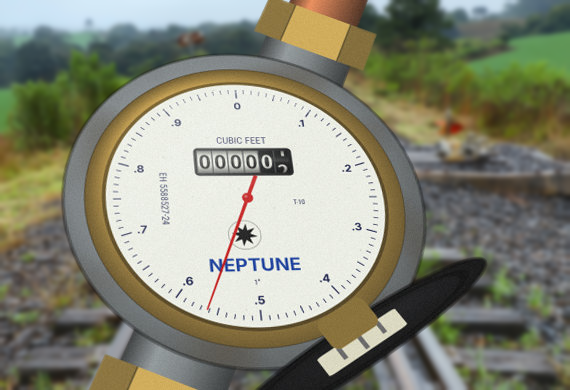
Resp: 1.56 ft³
